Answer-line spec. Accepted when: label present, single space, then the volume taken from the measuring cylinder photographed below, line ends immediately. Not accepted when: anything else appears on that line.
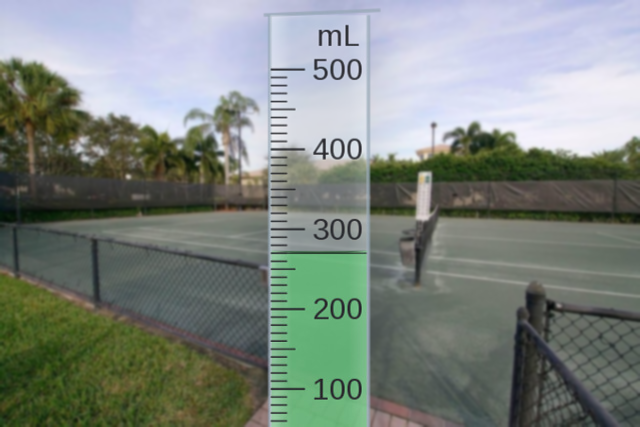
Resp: 270 mL
